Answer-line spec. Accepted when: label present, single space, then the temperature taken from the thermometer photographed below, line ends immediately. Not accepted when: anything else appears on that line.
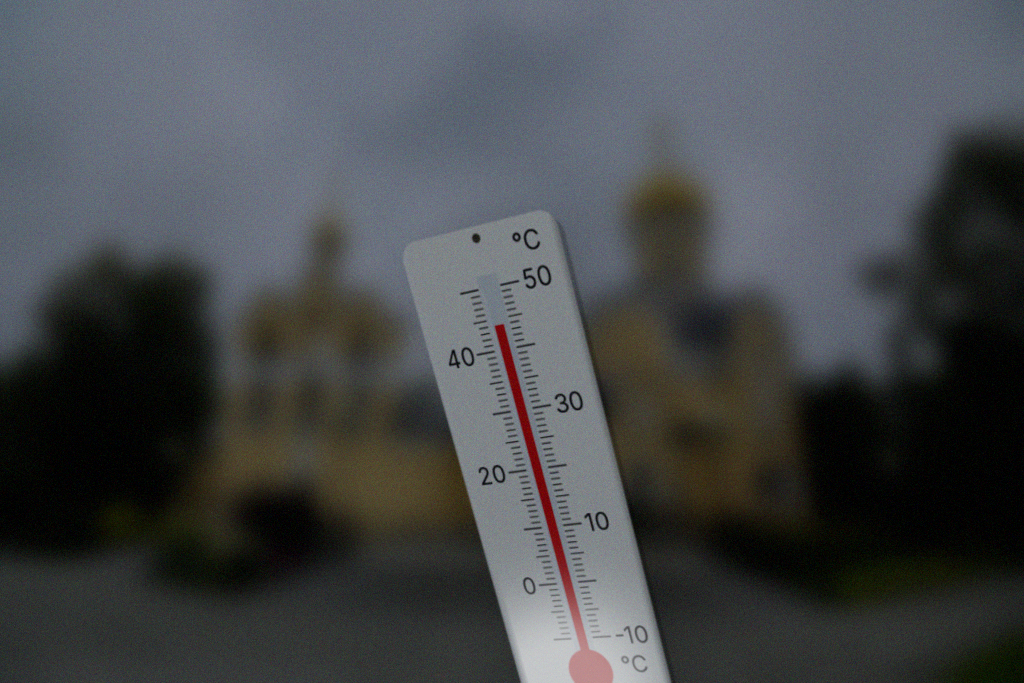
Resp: 44 °C
